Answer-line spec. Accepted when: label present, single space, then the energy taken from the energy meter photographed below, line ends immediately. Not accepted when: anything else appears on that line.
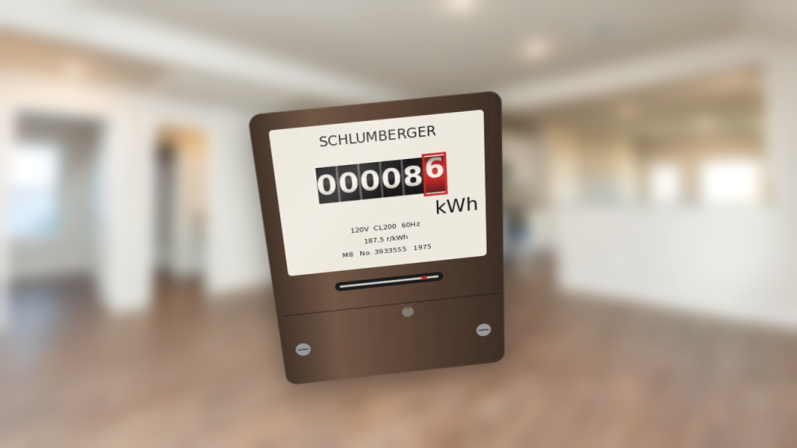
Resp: 8.6 kWh
